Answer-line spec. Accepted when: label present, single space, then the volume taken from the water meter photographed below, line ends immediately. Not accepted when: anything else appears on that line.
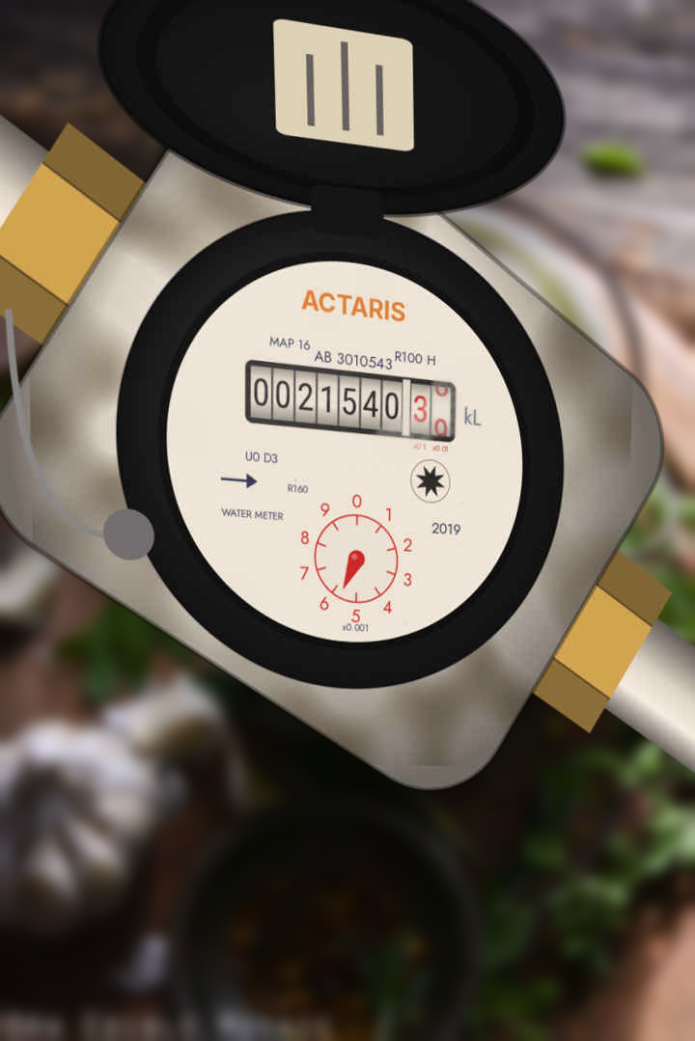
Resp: 21540.385 kL
